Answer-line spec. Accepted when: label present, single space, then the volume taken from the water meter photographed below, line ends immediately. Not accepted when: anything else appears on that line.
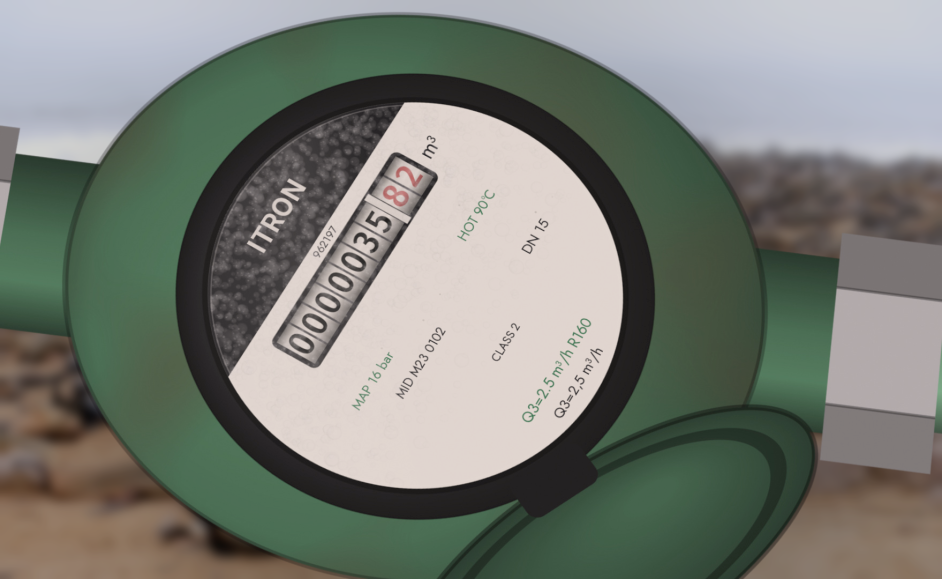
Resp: 35.82 m³
